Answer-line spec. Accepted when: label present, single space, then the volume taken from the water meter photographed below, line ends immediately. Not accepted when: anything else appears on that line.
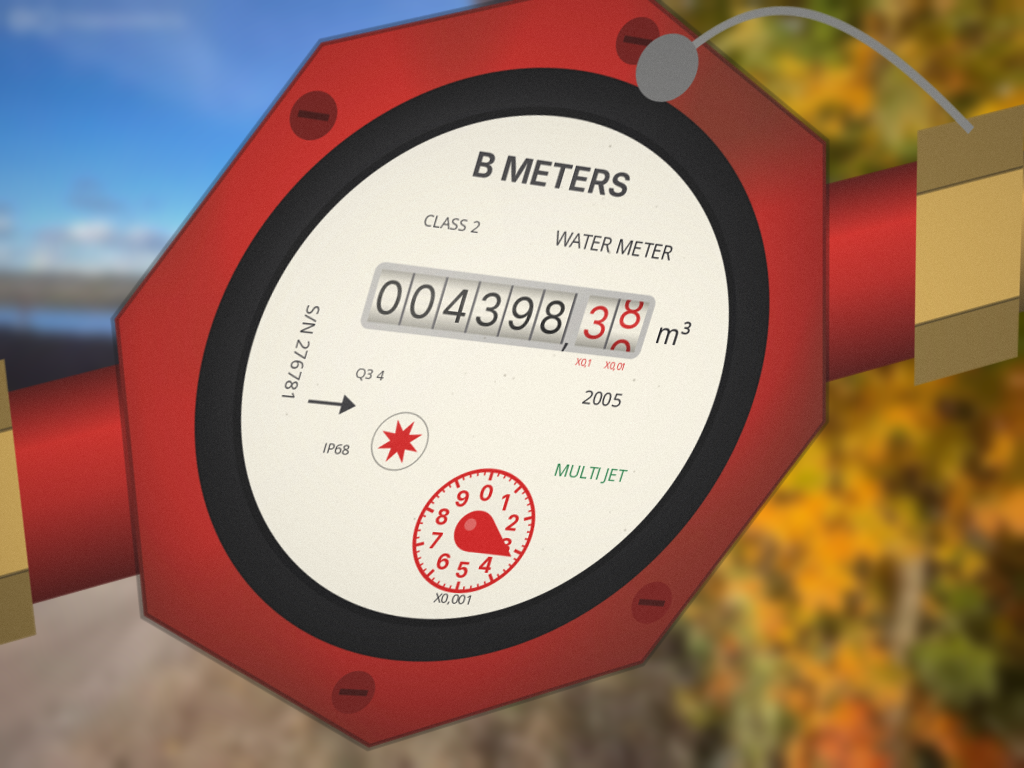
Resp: 4398.383 m³
